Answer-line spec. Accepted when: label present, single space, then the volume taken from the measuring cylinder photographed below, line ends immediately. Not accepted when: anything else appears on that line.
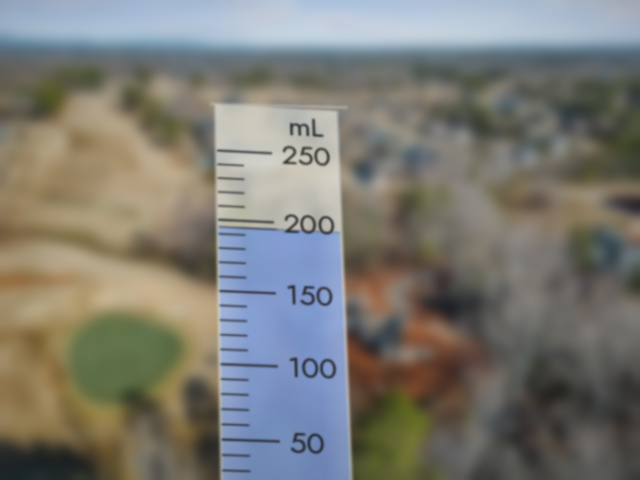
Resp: 195 mL
